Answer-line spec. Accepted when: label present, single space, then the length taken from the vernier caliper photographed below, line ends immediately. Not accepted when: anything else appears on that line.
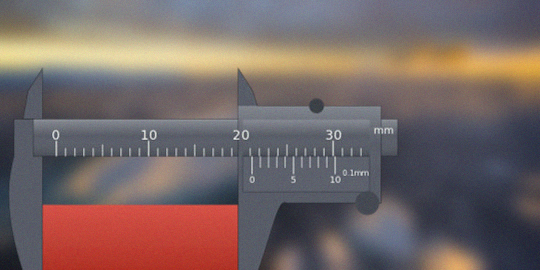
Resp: 21.2 mm
